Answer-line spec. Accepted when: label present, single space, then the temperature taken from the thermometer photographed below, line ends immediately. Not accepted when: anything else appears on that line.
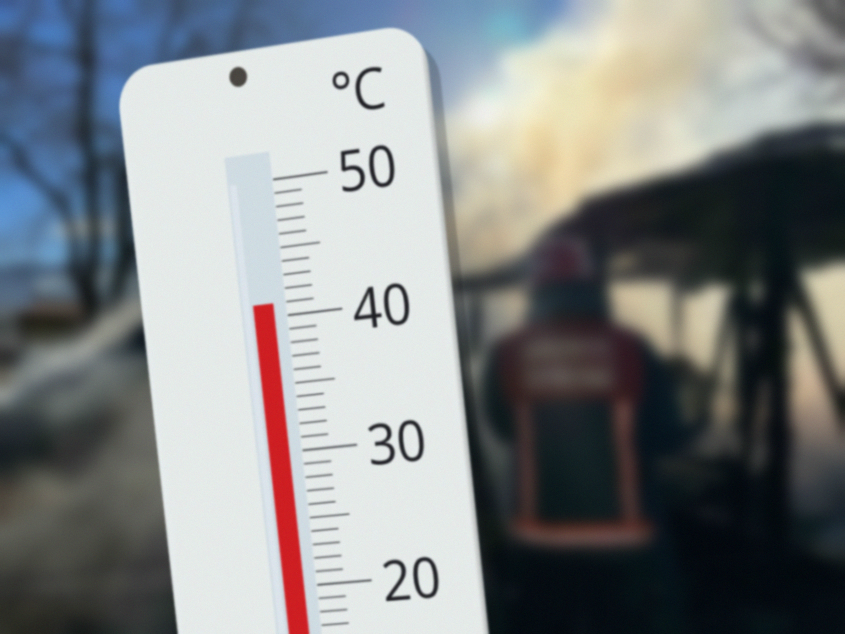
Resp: 41 °C
